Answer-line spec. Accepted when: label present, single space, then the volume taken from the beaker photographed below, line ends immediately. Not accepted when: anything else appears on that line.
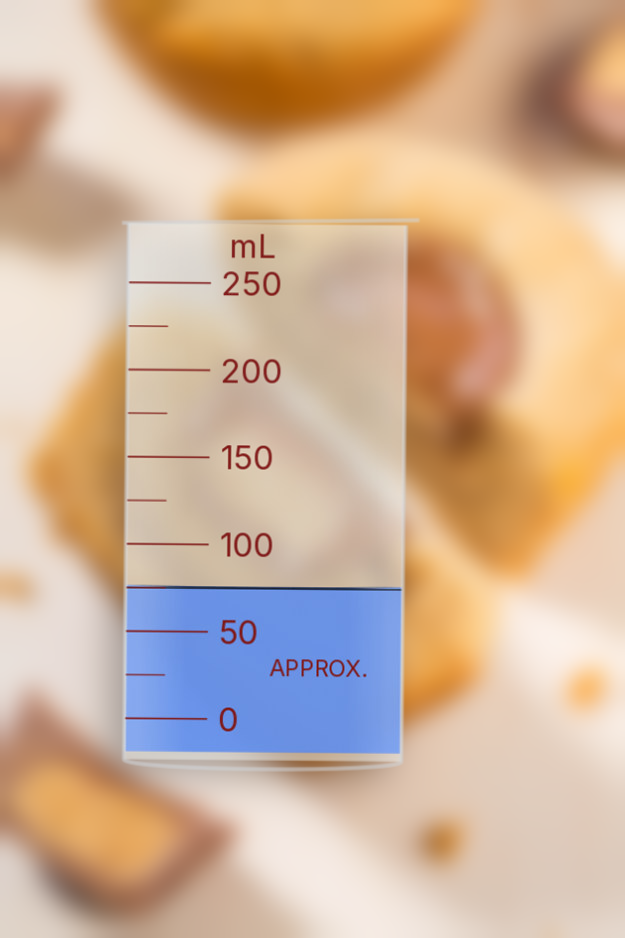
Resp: 75 mL
